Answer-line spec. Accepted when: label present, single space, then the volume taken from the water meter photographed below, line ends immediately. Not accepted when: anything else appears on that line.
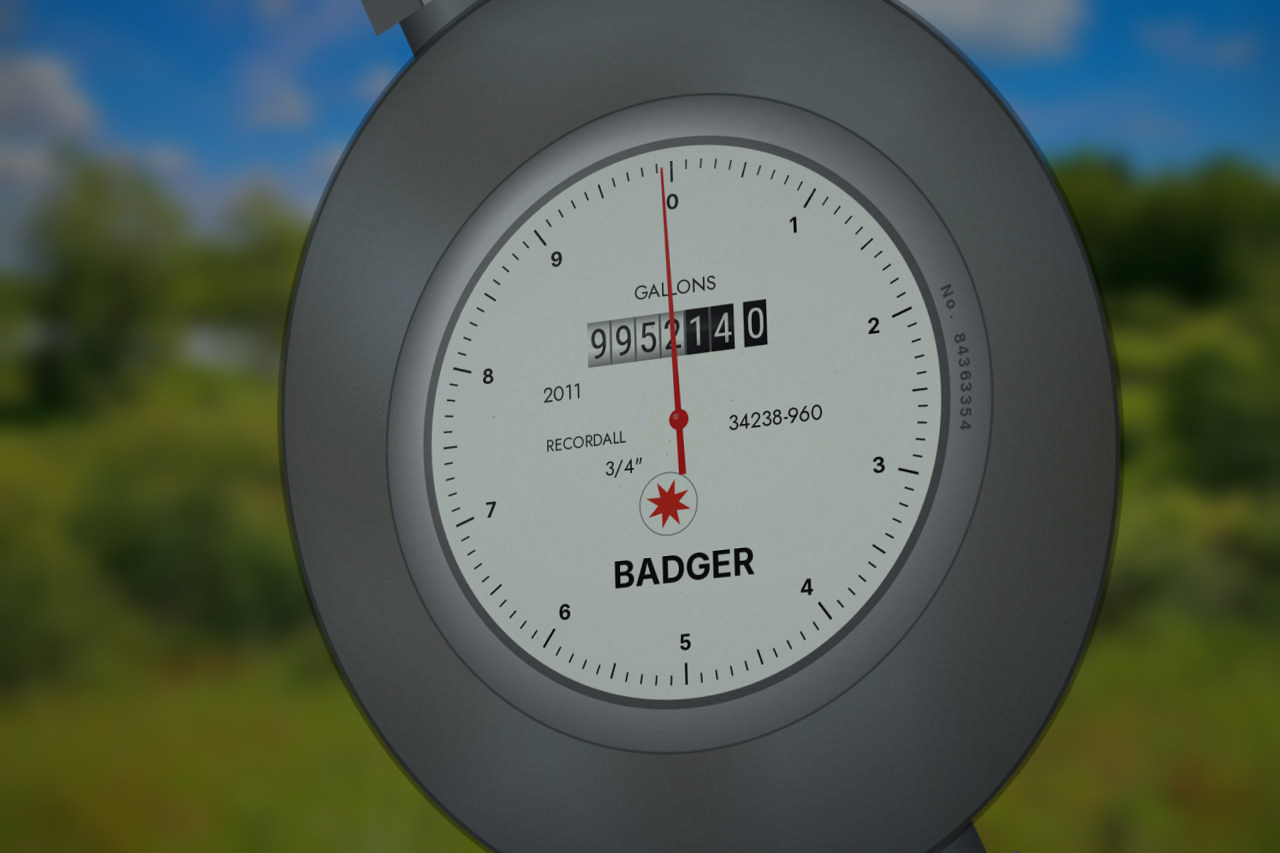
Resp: 9952139.9 gal
